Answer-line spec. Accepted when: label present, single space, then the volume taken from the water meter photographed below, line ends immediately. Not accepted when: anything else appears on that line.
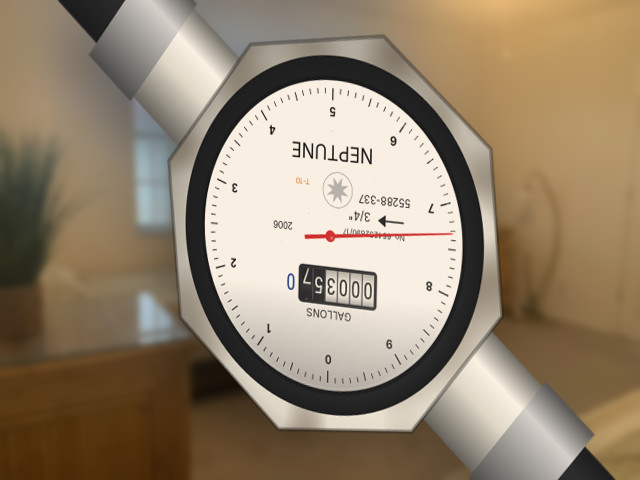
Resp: 3567.3 gal
